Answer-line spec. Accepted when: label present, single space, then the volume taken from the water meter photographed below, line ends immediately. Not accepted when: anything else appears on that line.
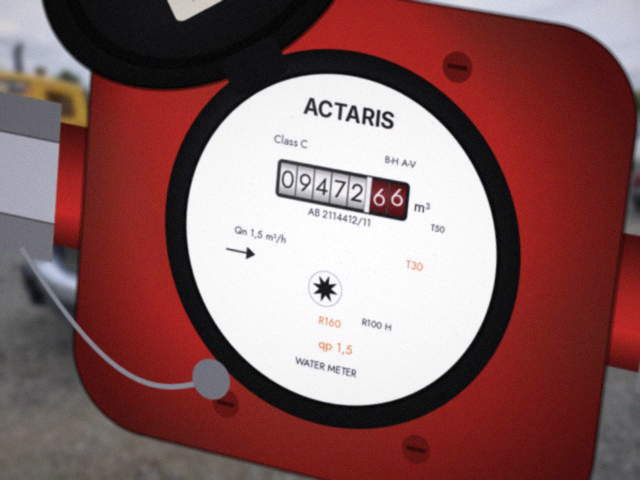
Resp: 9472.66 m³
